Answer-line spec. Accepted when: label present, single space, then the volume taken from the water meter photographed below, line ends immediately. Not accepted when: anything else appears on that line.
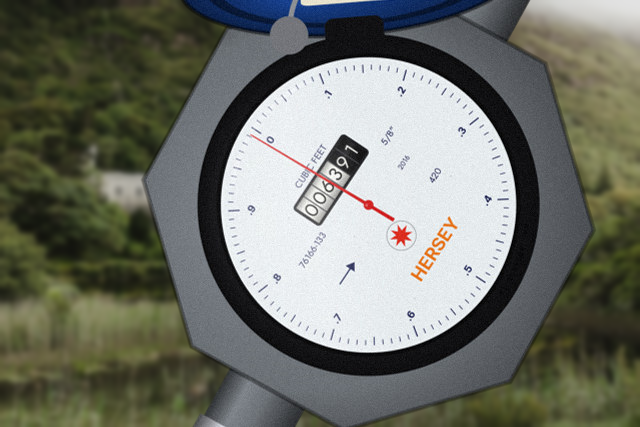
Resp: 6390.99 ft³
